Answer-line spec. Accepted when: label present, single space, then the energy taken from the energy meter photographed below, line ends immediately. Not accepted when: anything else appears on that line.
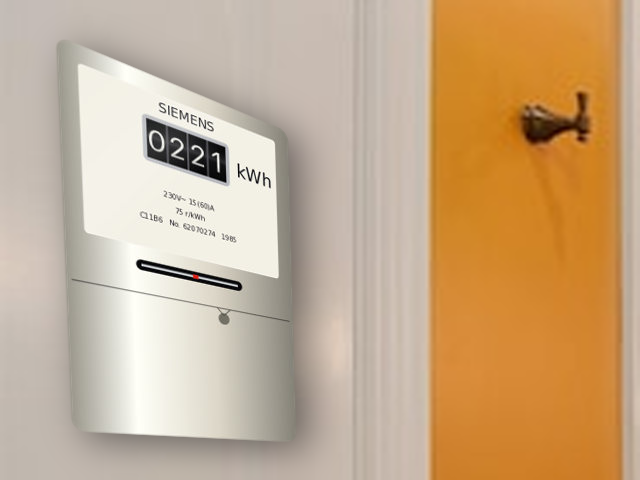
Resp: 221 kWh
